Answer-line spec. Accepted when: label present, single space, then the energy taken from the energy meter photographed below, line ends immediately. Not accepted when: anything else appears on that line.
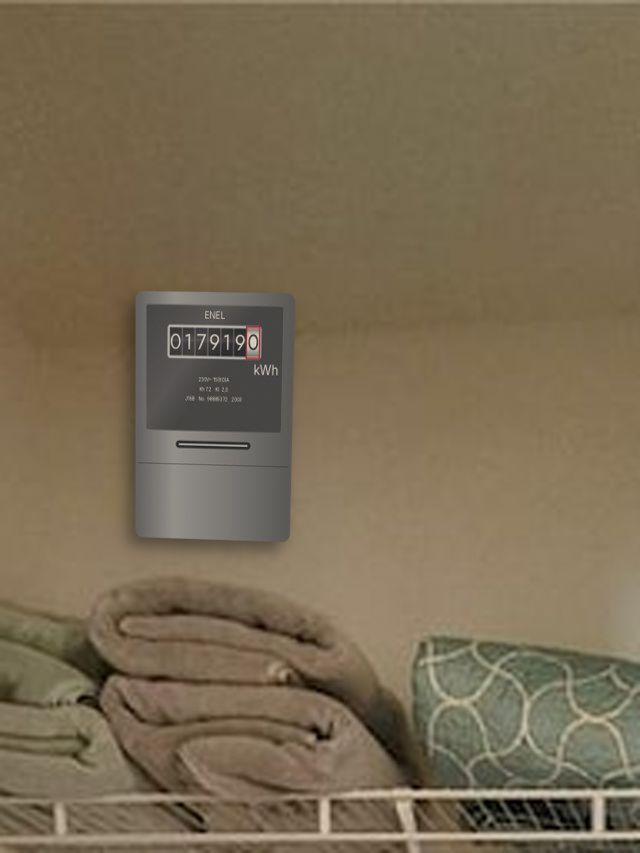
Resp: 17919.0 kWh
